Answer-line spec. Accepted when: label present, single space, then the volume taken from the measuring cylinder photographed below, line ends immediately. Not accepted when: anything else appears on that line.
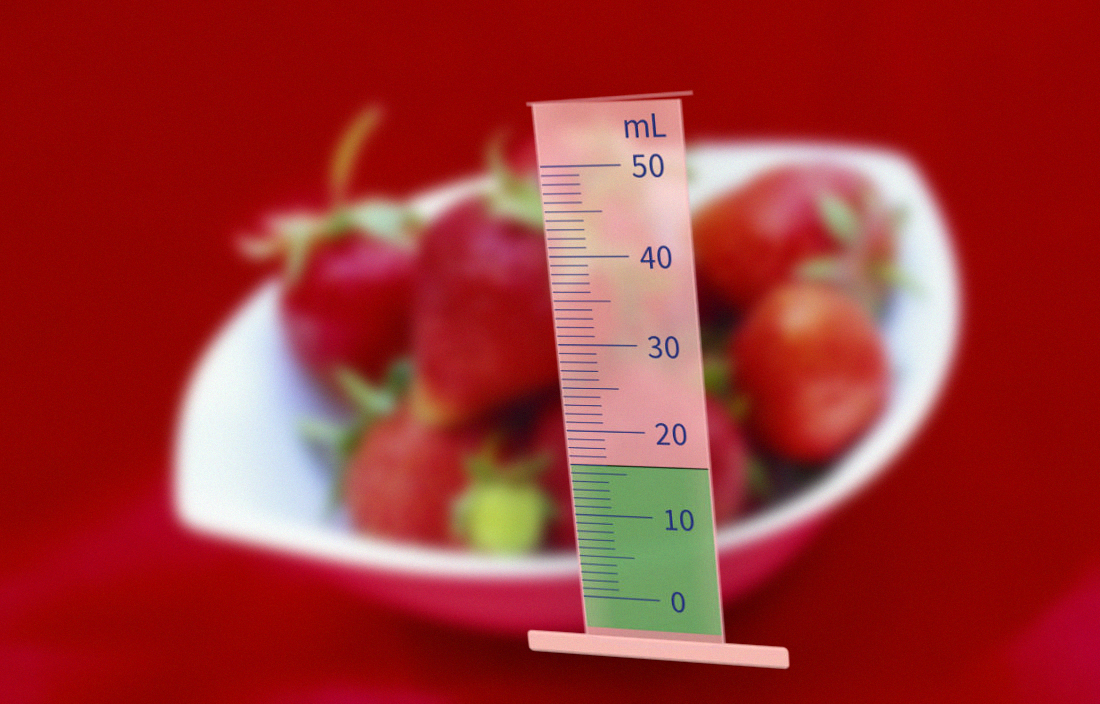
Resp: 16 mL
